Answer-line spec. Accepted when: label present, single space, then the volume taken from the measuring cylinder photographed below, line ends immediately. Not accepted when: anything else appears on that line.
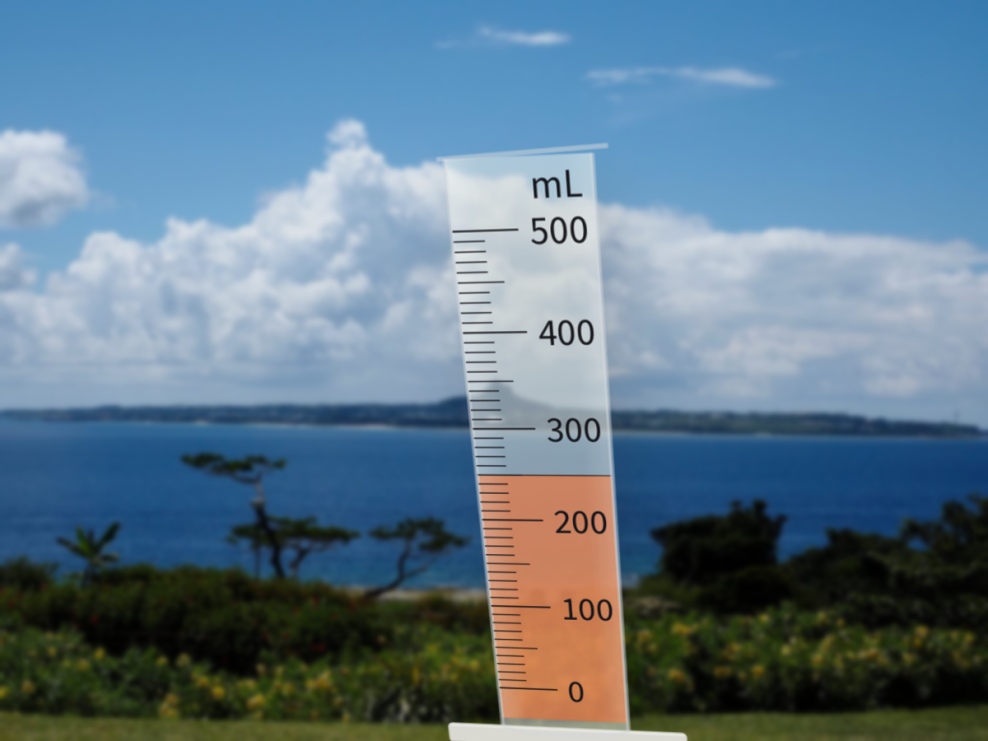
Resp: 250 mL
